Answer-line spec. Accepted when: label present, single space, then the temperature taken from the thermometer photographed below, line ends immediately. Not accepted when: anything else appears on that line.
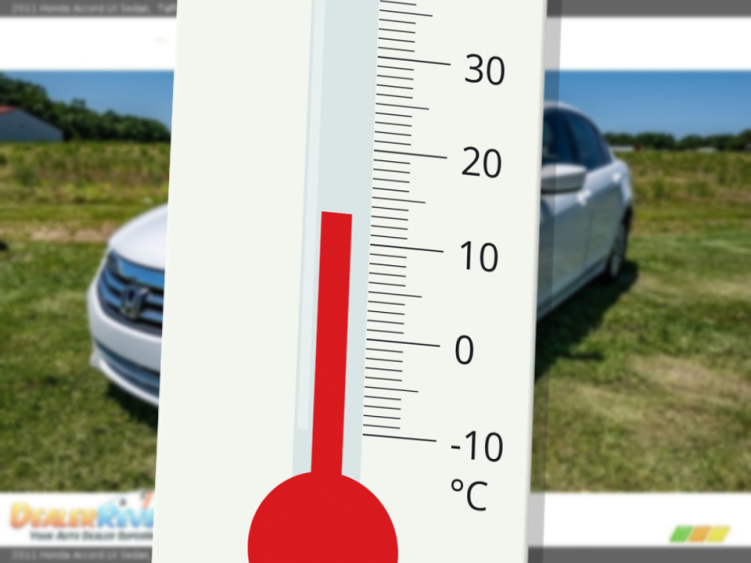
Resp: 13 °C
